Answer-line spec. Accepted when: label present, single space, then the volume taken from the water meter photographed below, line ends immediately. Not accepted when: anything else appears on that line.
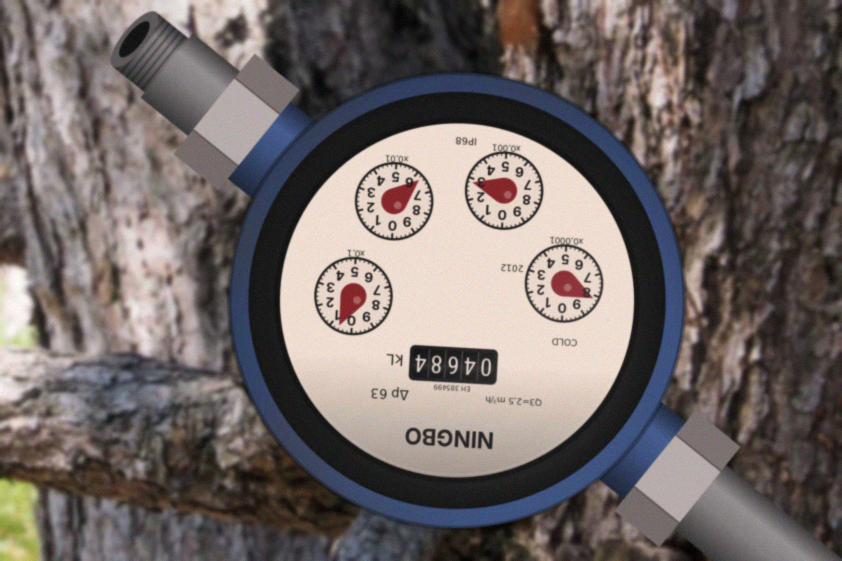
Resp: 4684.0628 kL
